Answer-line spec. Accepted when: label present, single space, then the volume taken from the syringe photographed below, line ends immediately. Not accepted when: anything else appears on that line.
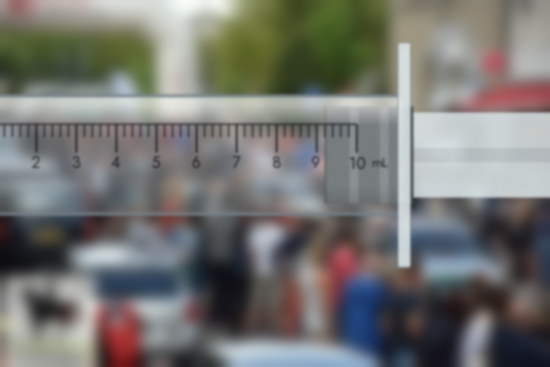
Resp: 9.2 mL
